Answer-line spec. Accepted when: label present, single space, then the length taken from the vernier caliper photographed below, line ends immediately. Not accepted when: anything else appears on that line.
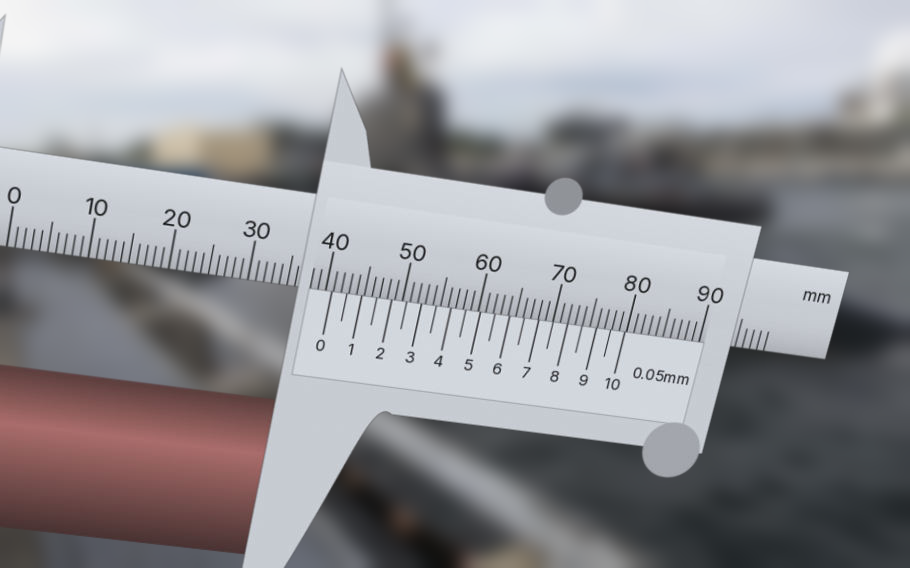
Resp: 40.8 mm
